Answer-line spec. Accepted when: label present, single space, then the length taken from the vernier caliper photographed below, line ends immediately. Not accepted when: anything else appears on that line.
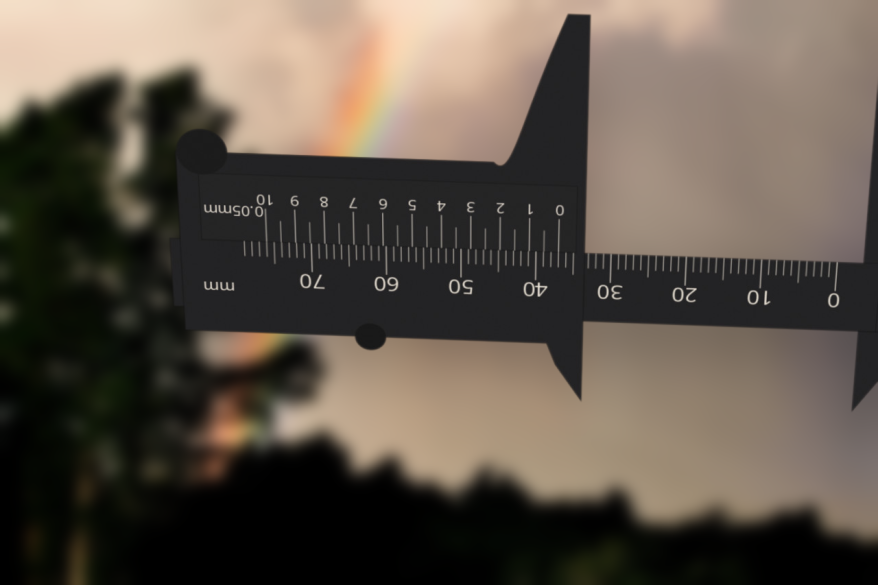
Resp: 37.0 mm
